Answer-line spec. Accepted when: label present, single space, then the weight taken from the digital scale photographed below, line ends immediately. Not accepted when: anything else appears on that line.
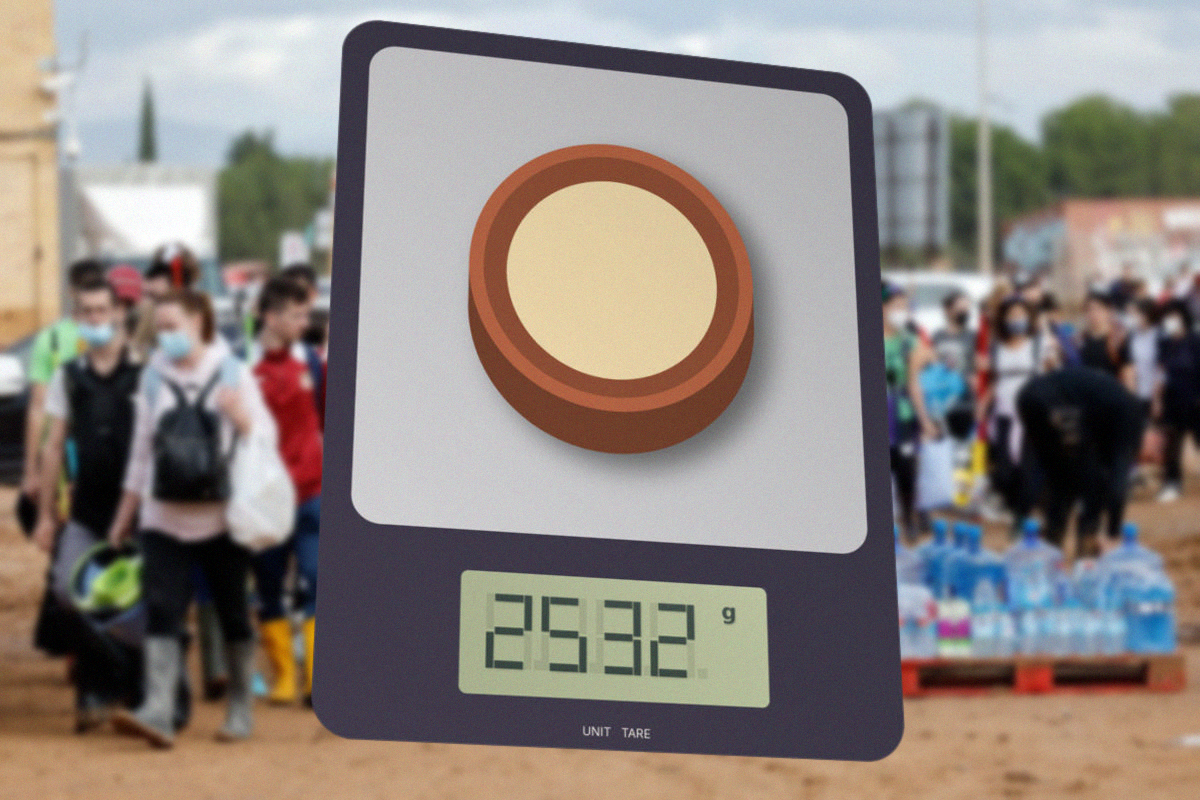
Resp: 2532 g
